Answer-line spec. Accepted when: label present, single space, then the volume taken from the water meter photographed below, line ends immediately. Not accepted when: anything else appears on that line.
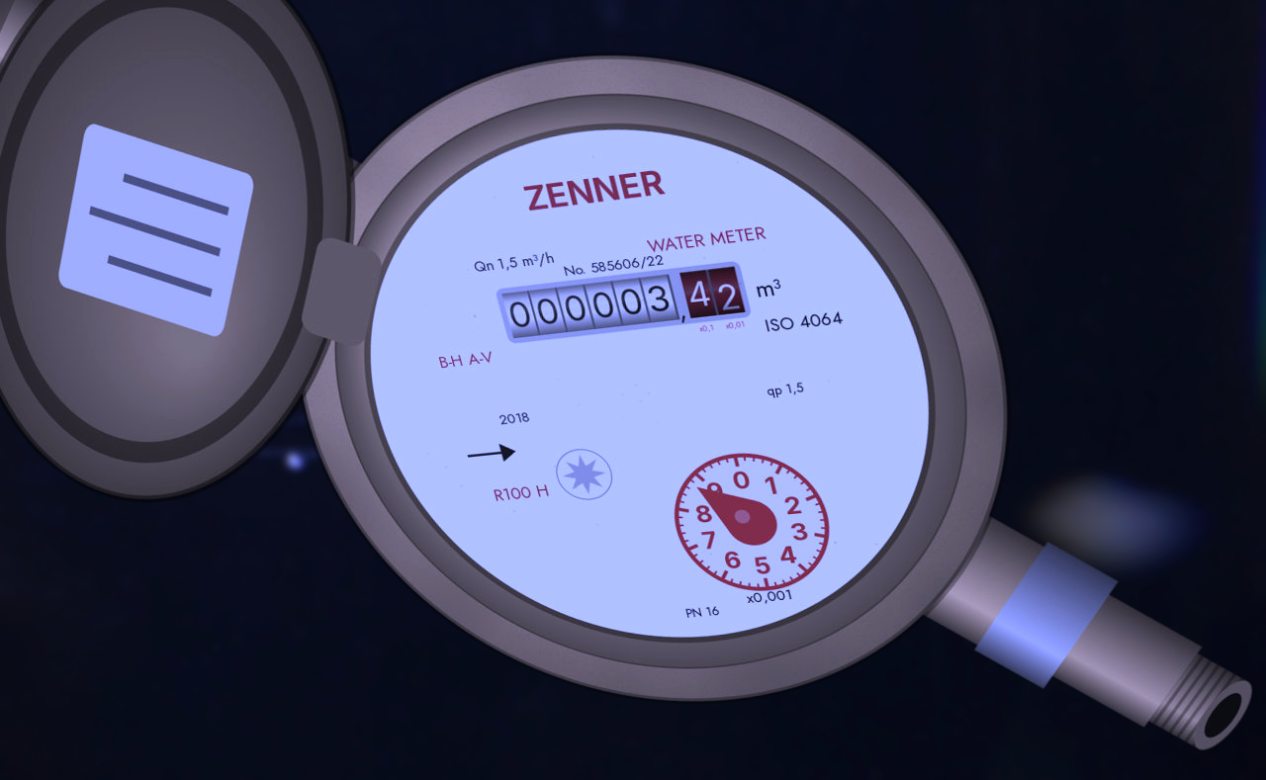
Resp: 3.418 m³
